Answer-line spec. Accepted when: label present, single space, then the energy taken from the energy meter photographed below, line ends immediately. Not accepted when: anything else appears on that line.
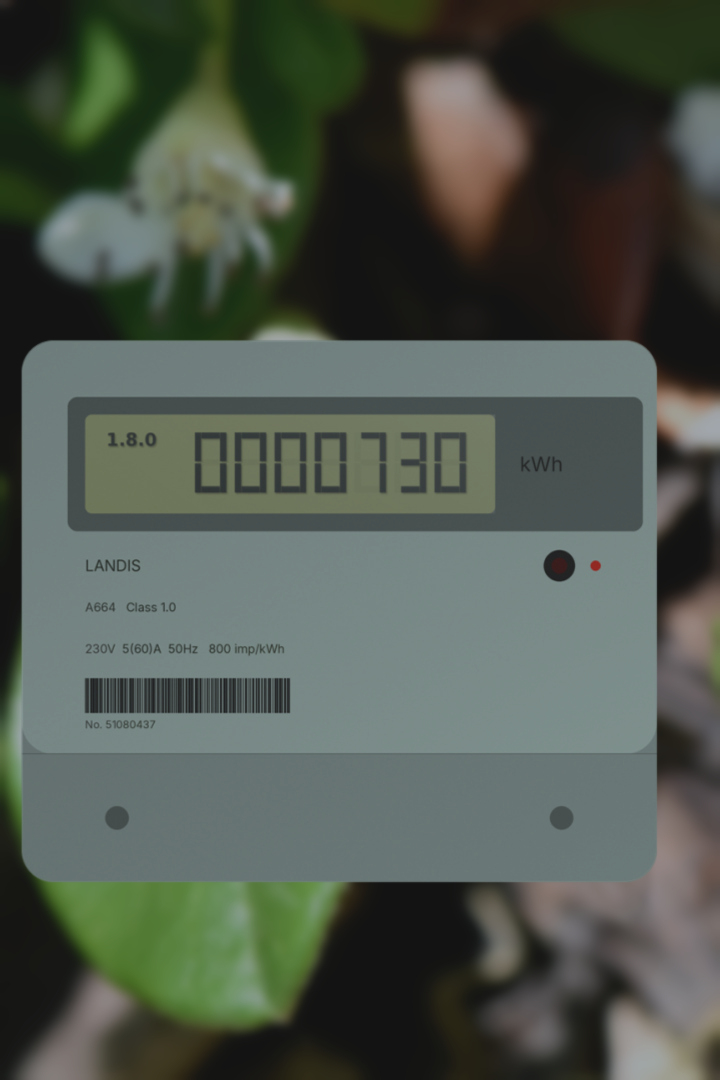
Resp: 730 kWh
